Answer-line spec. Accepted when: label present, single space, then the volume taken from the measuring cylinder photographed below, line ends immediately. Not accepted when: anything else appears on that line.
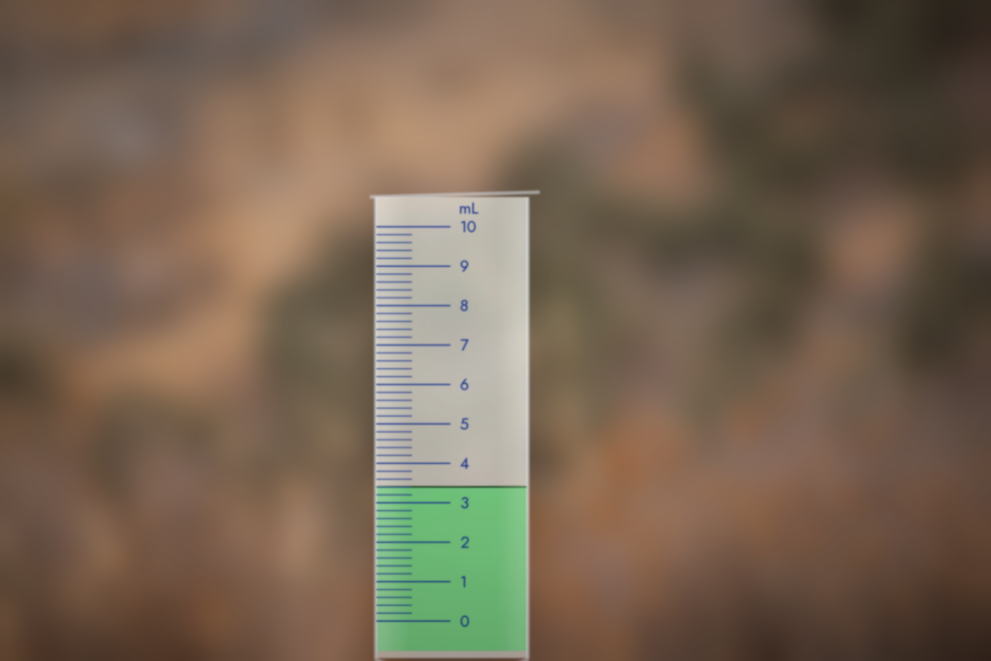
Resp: 3.4 mL
